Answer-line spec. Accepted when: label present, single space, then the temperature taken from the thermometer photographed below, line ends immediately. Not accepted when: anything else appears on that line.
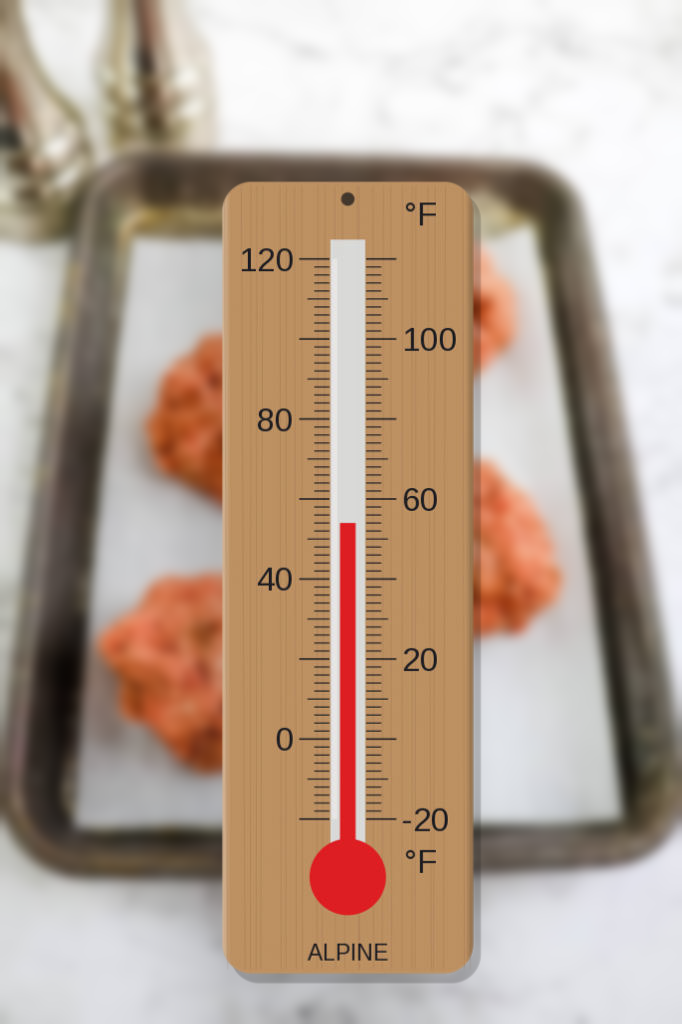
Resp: 54 °F
